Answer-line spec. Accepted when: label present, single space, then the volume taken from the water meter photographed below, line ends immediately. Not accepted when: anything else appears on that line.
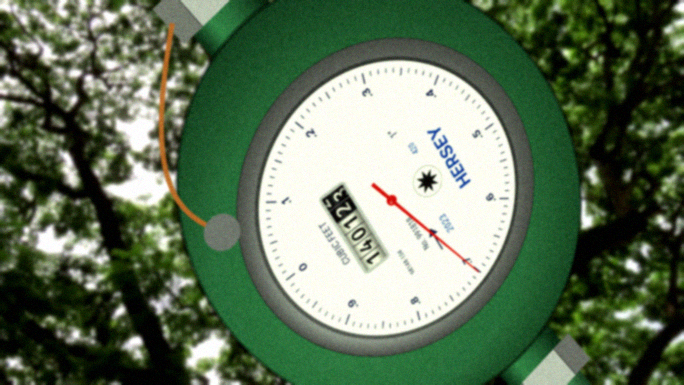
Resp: 140122.70 ft³
